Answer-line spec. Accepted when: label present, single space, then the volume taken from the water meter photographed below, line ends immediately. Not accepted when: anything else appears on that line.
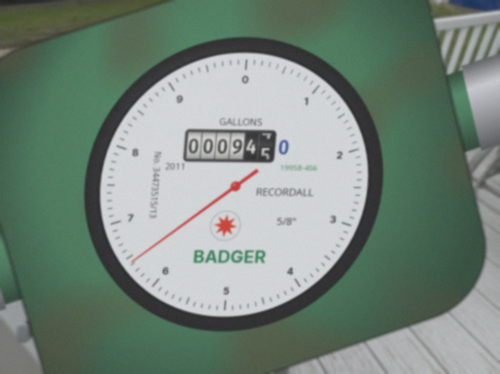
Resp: 9446.4 gal
